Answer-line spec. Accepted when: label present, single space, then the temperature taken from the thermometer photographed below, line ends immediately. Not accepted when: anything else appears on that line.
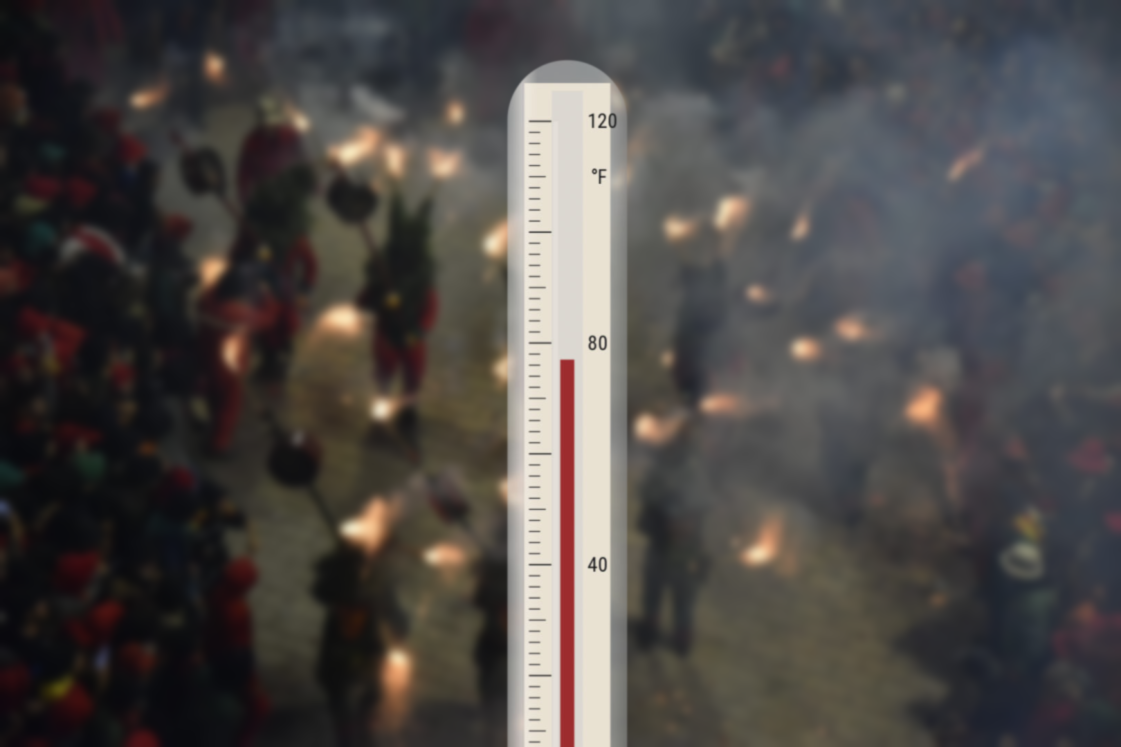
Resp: 77 °F
